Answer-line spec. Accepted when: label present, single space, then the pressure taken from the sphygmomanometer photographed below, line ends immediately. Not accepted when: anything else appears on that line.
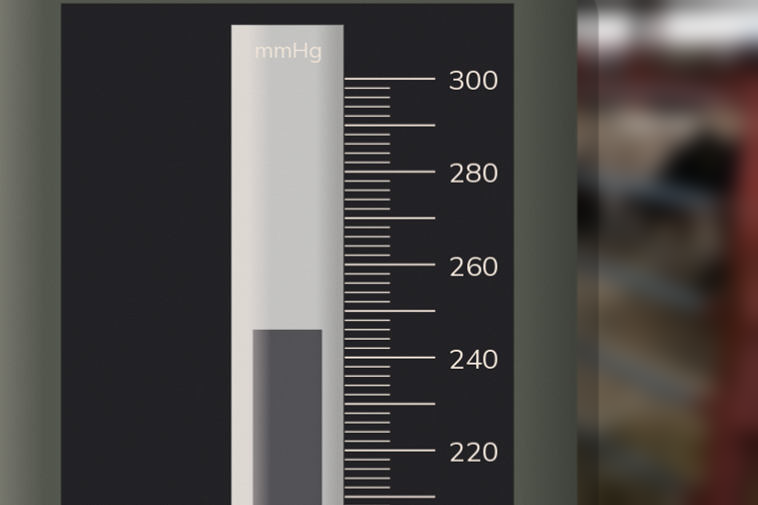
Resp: 246 mmHg
